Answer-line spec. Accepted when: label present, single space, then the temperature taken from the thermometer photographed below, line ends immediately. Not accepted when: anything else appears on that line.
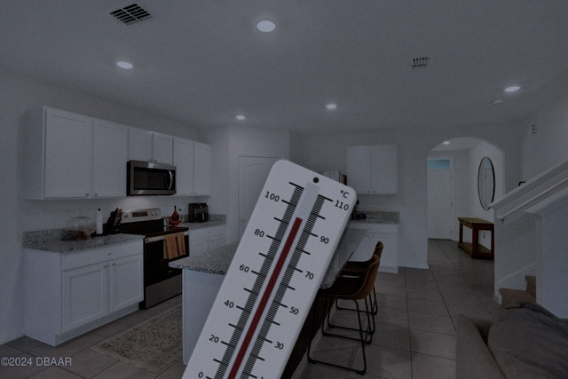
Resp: 95 °C
